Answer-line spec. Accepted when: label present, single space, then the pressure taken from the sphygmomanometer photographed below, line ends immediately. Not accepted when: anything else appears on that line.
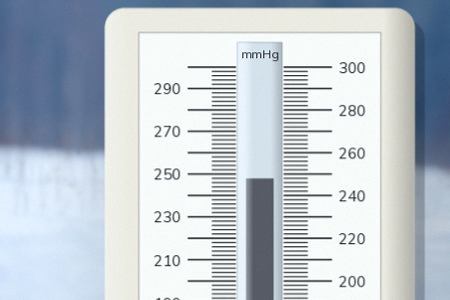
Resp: 248 mmHg
